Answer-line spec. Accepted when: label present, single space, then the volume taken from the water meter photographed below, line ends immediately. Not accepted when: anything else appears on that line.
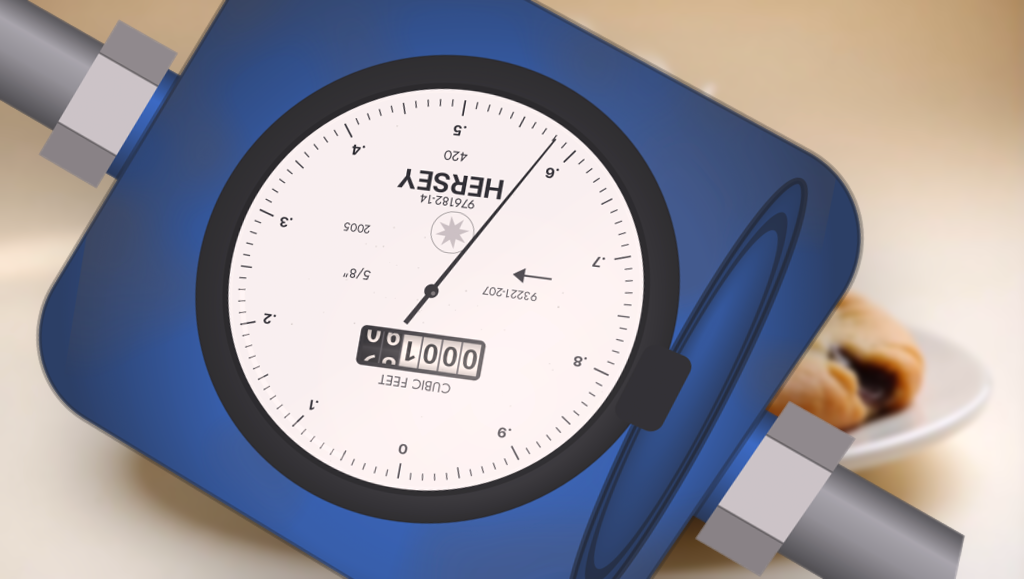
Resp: 189.58 ft³
